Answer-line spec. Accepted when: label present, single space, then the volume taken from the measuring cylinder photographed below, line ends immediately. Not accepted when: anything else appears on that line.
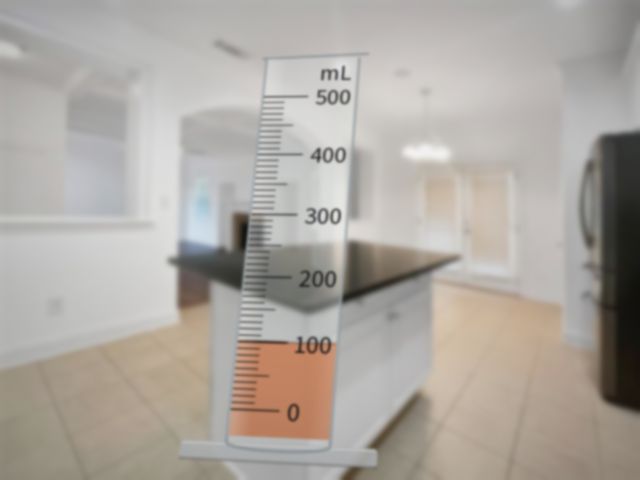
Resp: 100 mL
